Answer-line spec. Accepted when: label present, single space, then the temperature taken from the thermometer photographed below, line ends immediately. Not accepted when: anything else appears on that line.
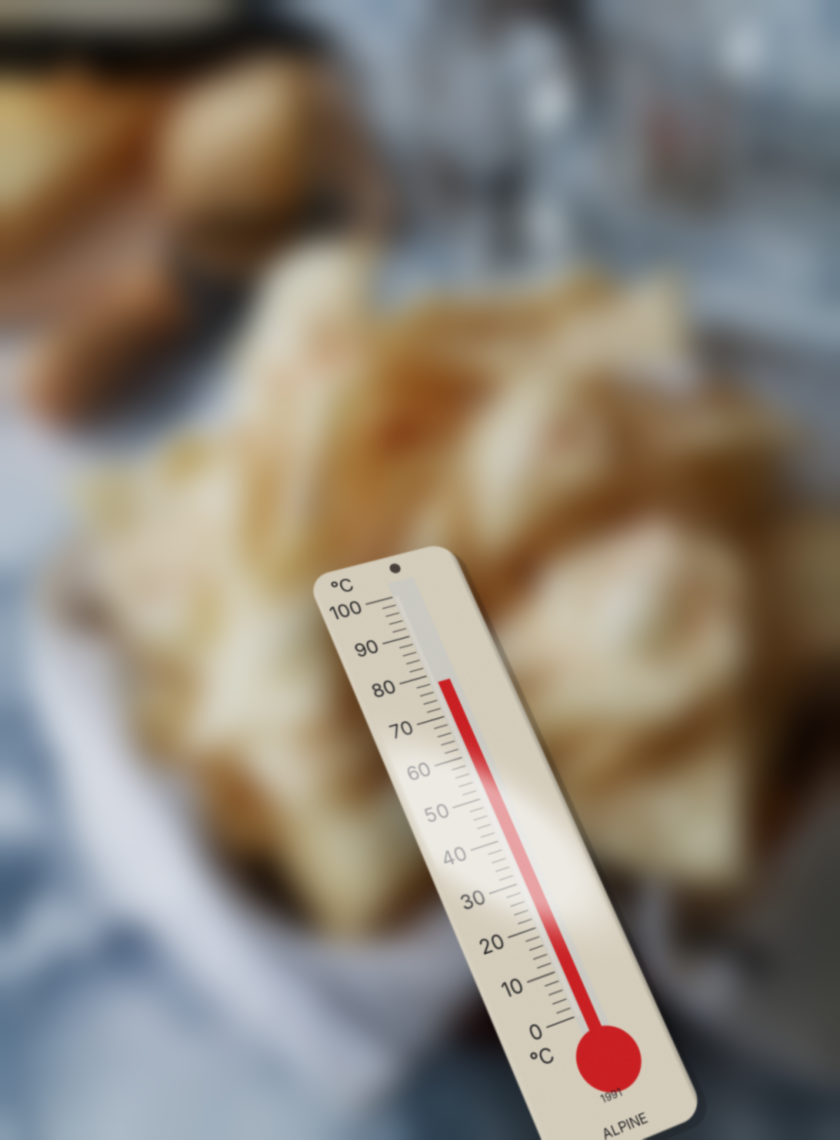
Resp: 78 °C
